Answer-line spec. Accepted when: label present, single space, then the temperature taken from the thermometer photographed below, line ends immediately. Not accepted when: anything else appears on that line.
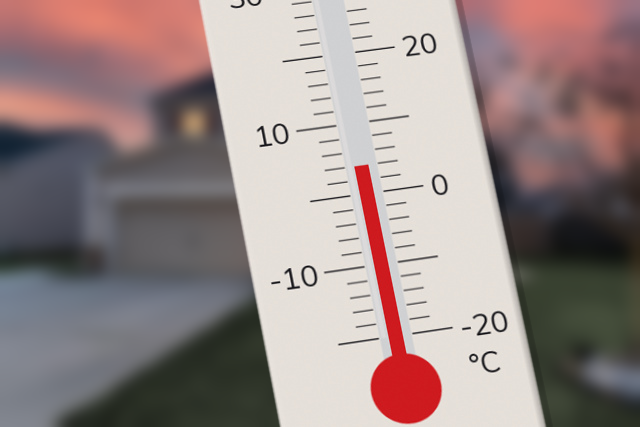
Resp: 4 °C
